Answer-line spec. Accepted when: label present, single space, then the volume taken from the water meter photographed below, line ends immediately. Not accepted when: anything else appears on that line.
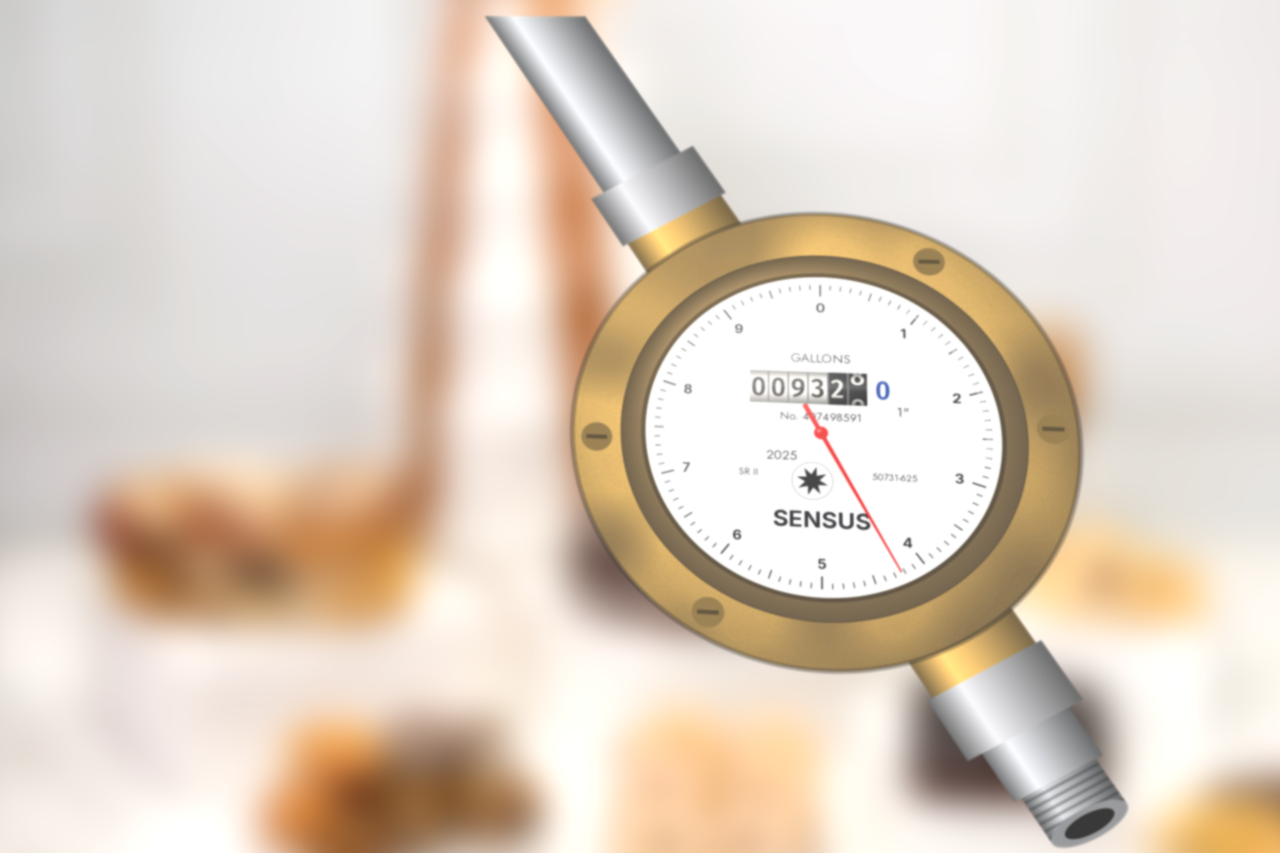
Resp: 93284.2 gal
